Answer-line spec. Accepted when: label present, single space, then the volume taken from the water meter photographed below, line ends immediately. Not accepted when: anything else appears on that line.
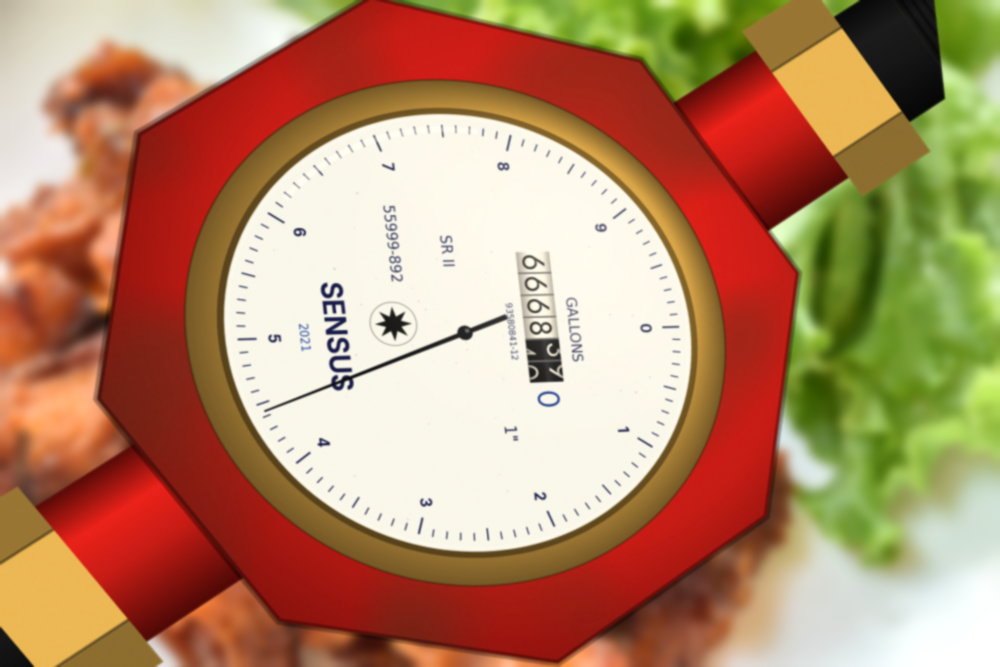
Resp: 6668394.4 gal
